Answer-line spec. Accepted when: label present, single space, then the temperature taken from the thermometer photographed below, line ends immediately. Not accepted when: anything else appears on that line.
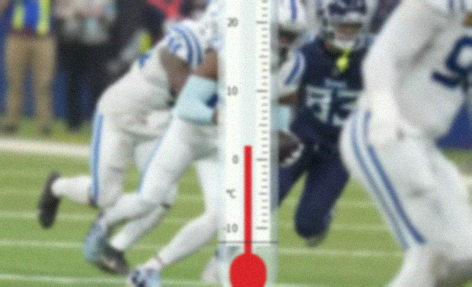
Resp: 2 °C
